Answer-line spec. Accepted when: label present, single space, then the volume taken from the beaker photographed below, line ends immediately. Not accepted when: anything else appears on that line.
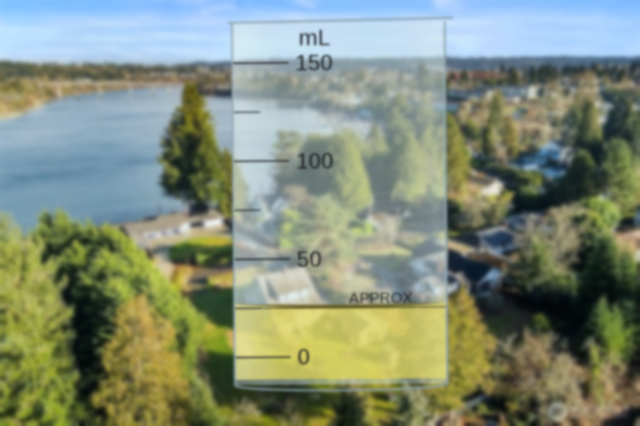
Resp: 25 mL
